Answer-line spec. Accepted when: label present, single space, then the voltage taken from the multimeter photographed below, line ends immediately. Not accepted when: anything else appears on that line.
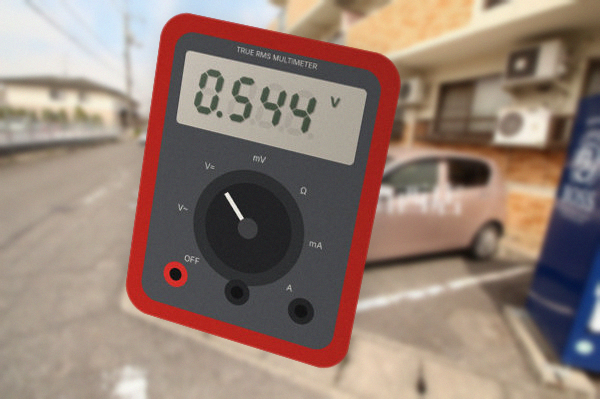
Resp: 0.544 V
